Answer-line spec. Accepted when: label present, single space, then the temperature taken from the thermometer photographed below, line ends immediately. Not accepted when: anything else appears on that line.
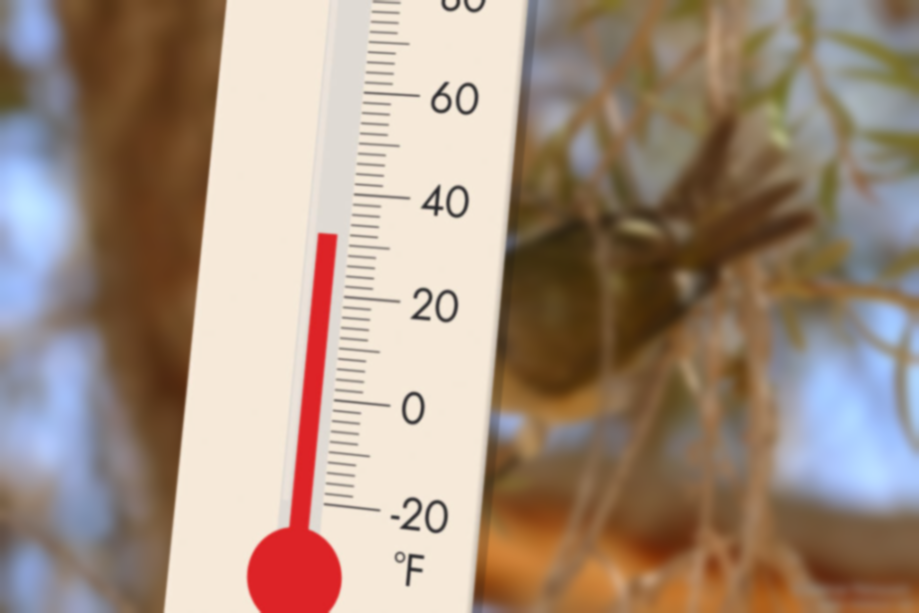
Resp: 32 °F
